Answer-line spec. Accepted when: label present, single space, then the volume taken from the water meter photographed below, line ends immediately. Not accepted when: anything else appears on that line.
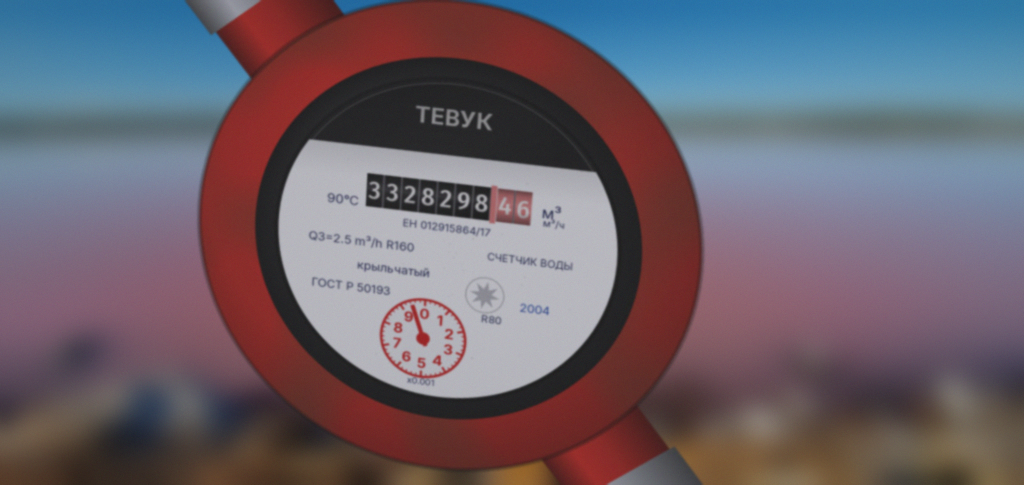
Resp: 3328298.459 m³
